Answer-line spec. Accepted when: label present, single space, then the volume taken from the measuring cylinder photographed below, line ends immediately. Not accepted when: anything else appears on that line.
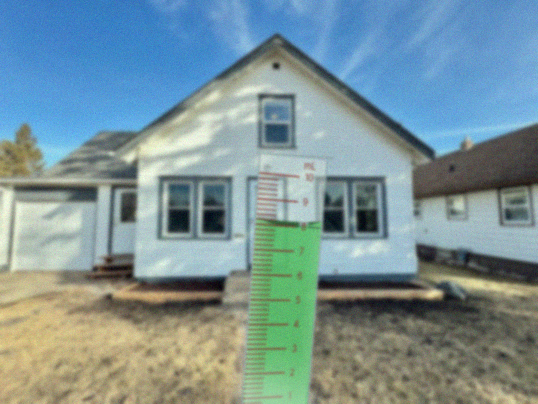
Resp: 8 mL
